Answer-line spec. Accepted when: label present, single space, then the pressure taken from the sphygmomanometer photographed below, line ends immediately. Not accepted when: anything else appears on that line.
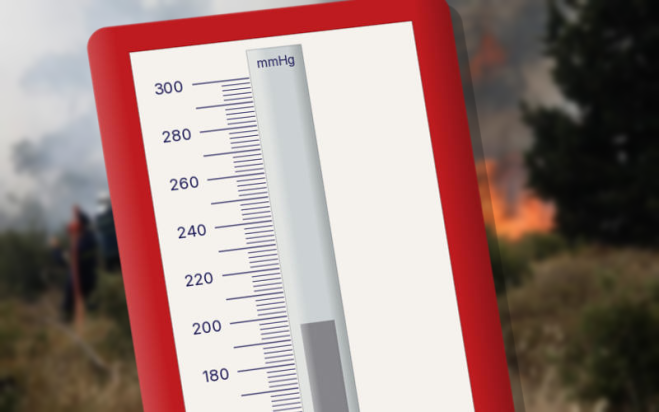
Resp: 196 mmHg
